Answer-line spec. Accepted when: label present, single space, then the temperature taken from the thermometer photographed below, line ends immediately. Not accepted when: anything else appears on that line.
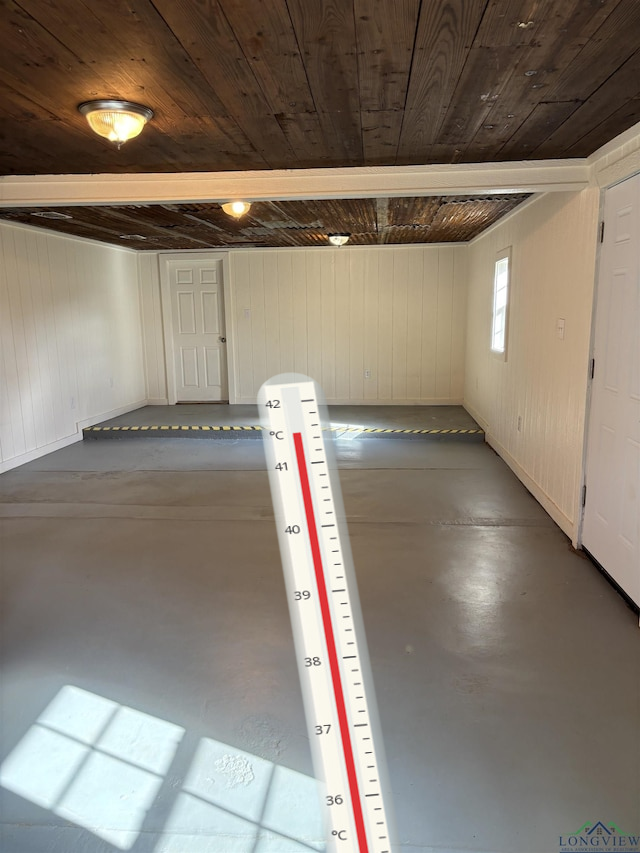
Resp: 41.5 °C
